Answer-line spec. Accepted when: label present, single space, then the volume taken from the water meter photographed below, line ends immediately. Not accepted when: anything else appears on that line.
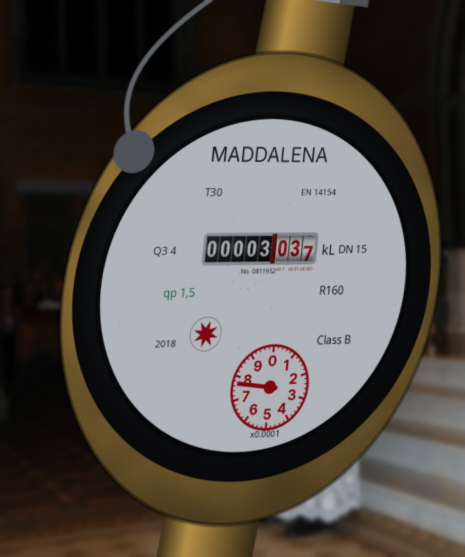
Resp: 3.0367 kL
